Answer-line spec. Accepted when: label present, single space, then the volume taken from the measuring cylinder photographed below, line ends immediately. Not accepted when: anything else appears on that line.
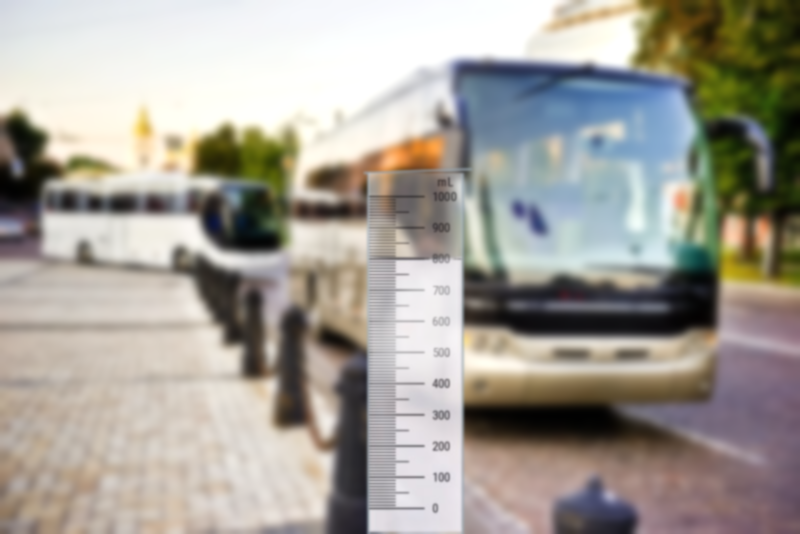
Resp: 800 mL
